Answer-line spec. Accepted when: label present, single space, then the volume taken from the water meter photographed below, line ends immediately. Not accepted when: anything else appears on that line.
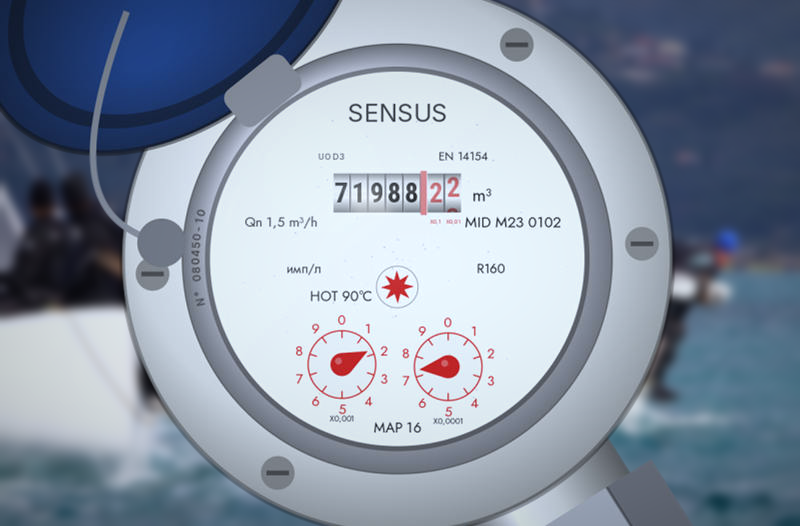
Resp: 71988.2217 m³
